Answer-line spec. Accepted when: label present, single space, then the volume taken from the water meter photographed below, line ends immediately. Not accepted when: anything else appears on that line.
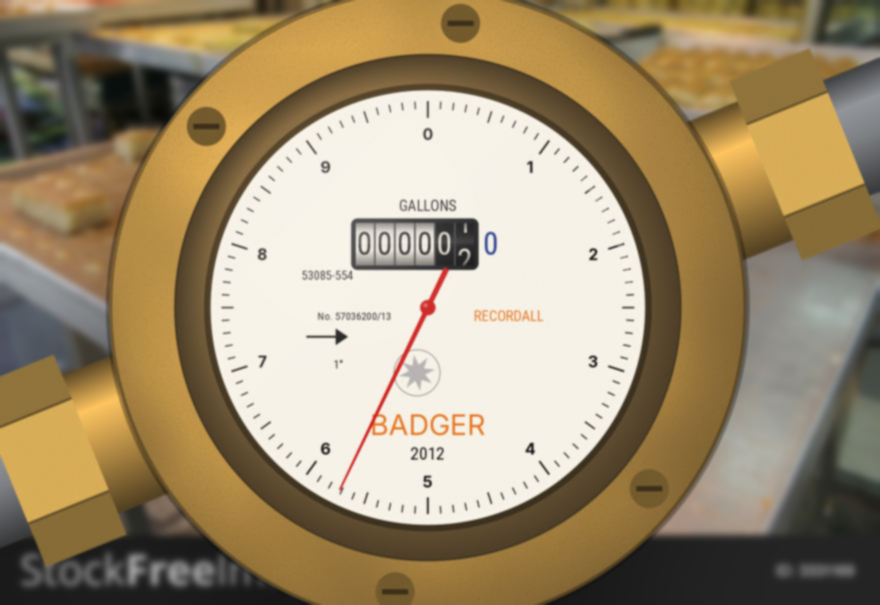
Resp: 15.7 gal
